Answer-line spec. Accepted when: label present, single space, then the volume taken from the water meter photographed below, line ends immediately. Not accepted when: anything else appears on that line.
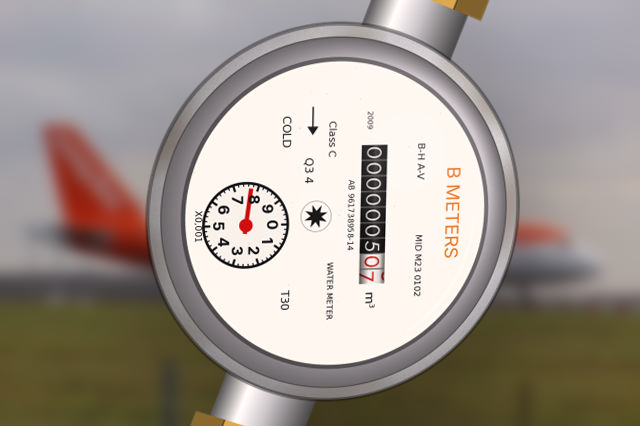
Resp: 5.067 m³
